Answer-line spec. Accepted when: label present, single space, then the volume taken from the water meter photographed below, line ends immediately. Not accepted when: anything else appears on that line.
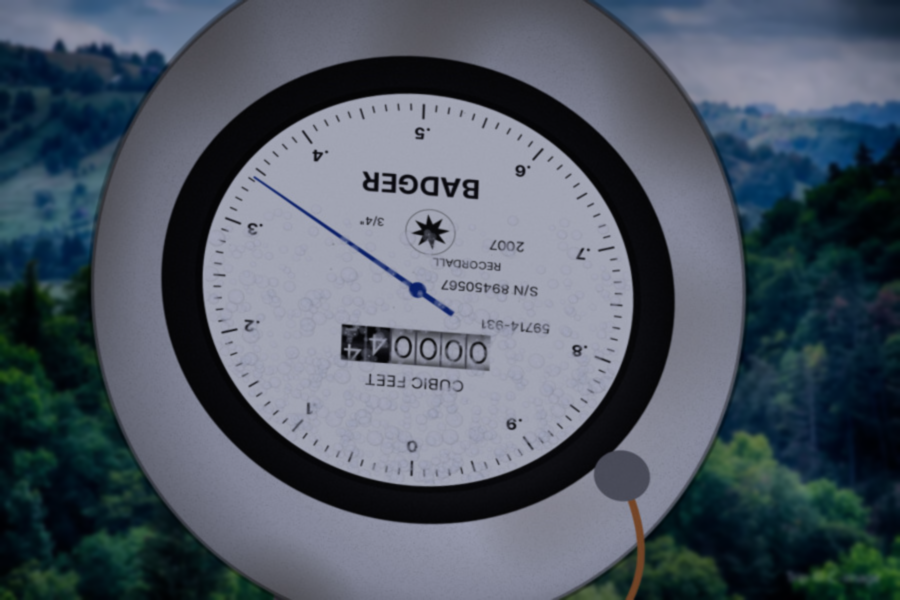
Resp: 44.34 ft³
